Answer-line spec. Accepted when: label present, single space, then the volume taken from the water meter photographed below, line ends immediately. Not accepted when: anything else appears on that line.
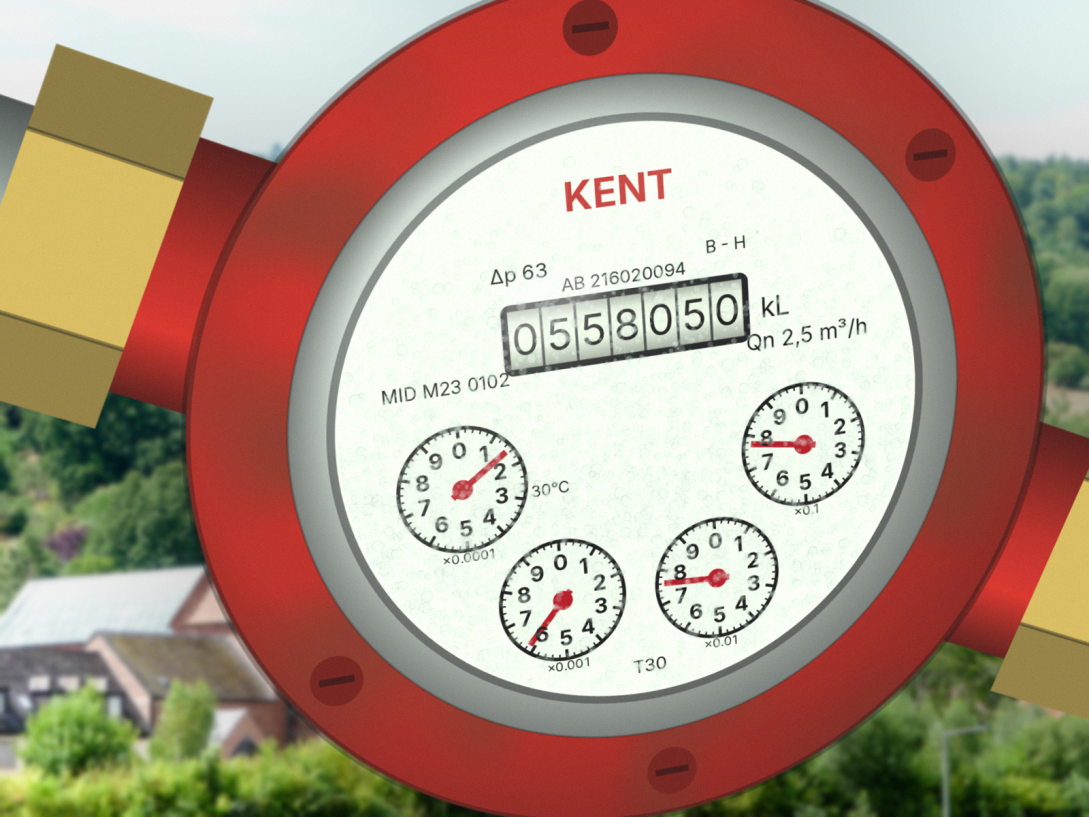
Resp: 558050.7761 kL
